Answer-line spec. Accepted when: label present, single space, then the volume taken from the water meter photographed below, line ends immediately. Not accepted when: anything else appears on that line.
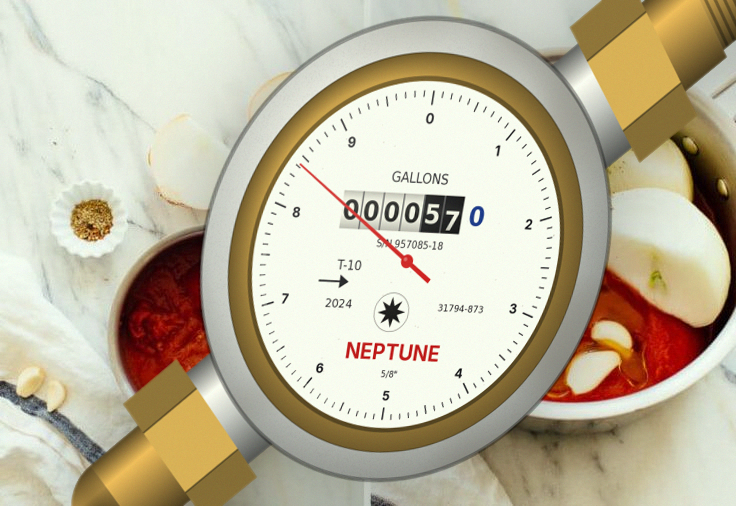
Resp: 568.4 gal
